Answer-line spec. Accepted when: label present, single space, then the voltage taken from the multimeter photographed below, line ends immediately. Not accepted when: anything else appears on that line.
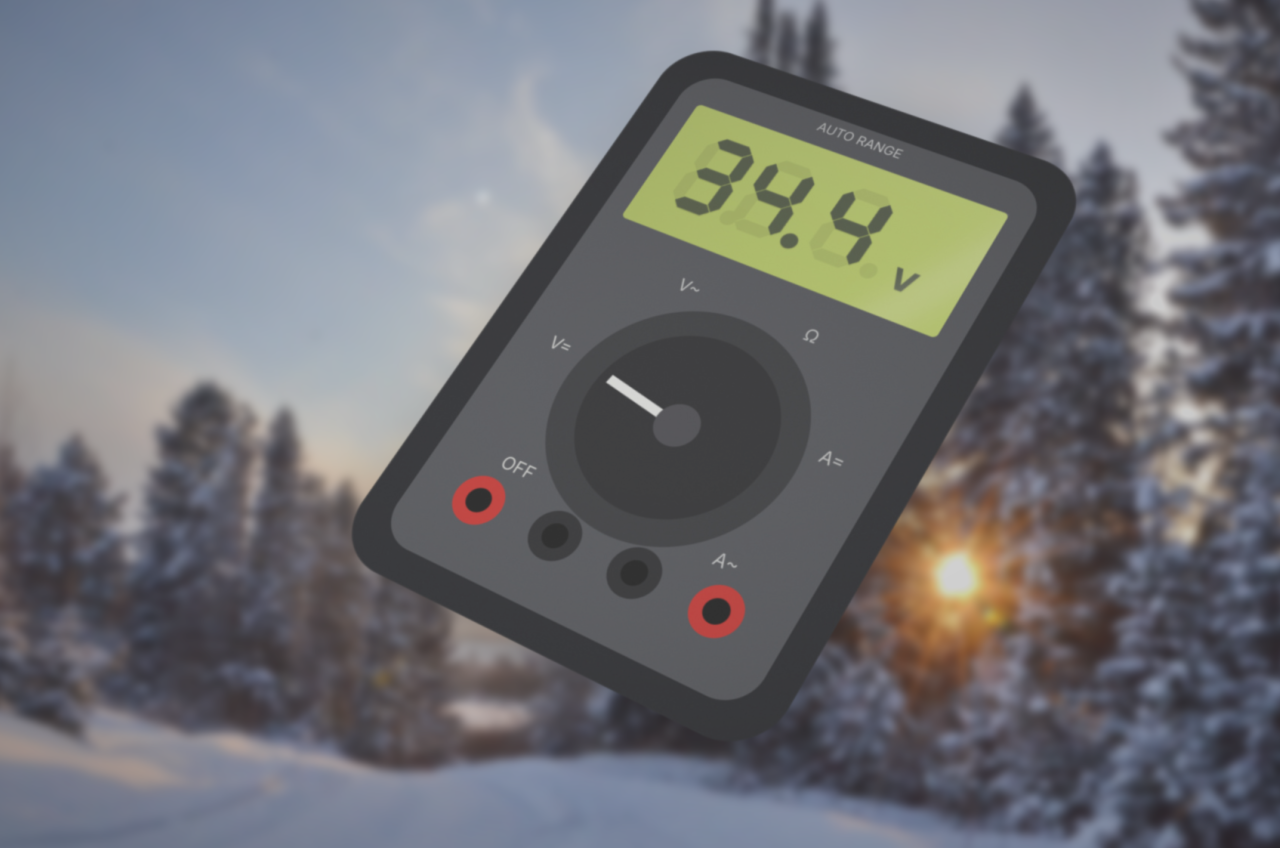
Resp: 34.4 V
